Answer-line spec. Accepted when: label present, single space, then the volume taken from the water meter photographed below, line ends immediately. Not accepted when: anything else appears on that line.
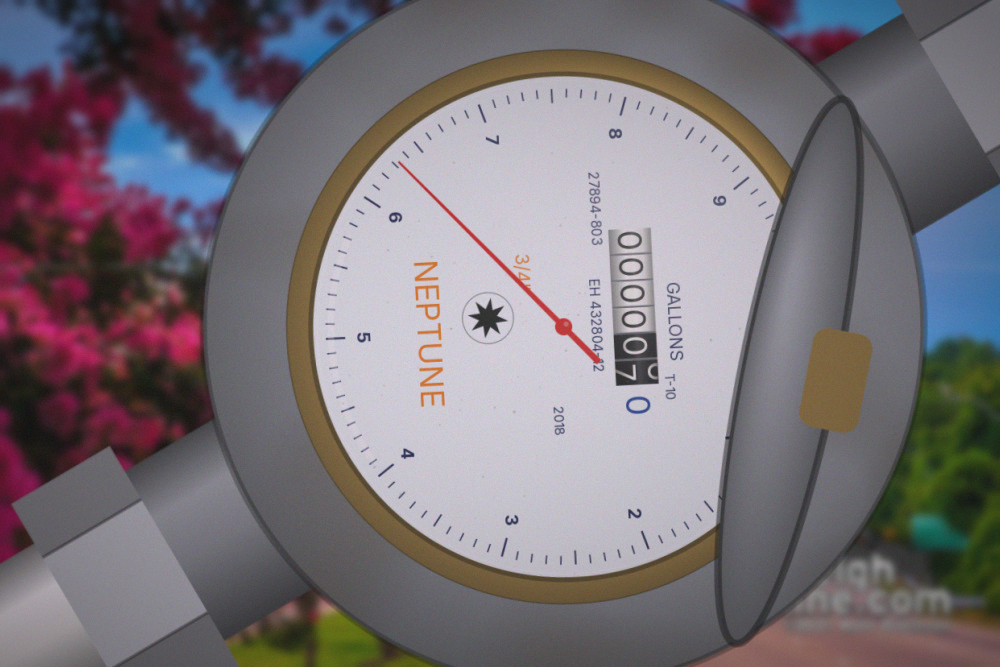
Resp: 66.3 gal
